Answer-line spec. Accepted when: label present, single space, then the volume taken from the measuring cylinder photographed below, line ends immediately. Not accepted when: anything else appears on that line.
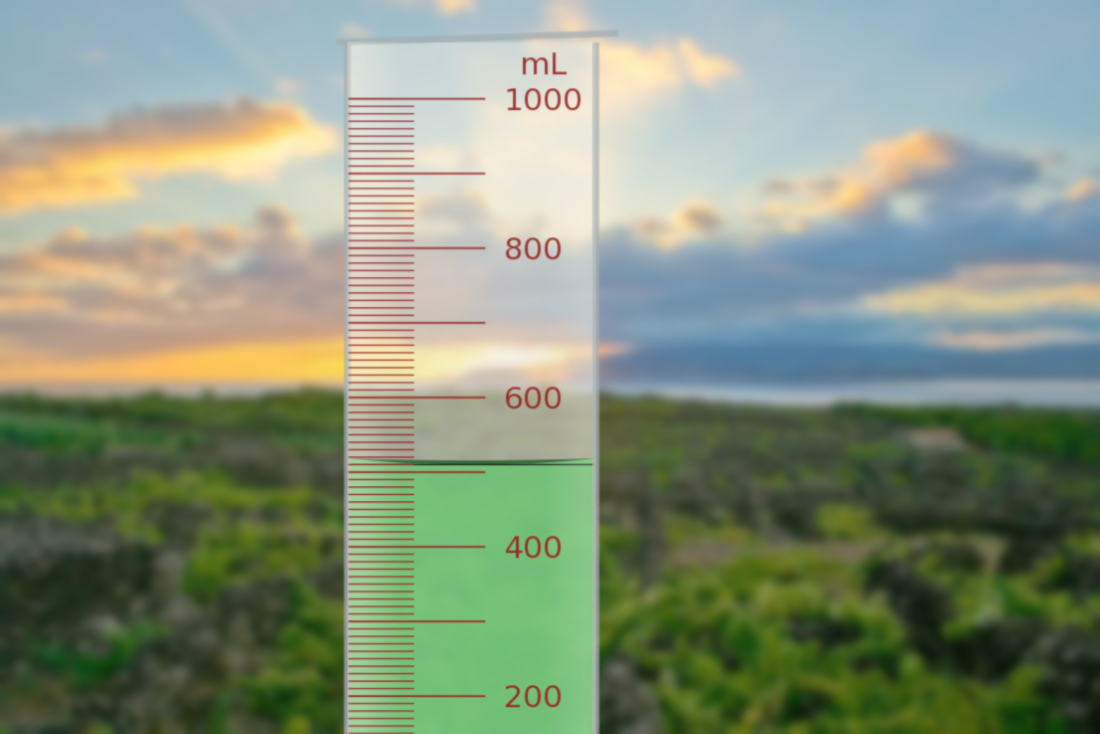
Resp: 510 mL
